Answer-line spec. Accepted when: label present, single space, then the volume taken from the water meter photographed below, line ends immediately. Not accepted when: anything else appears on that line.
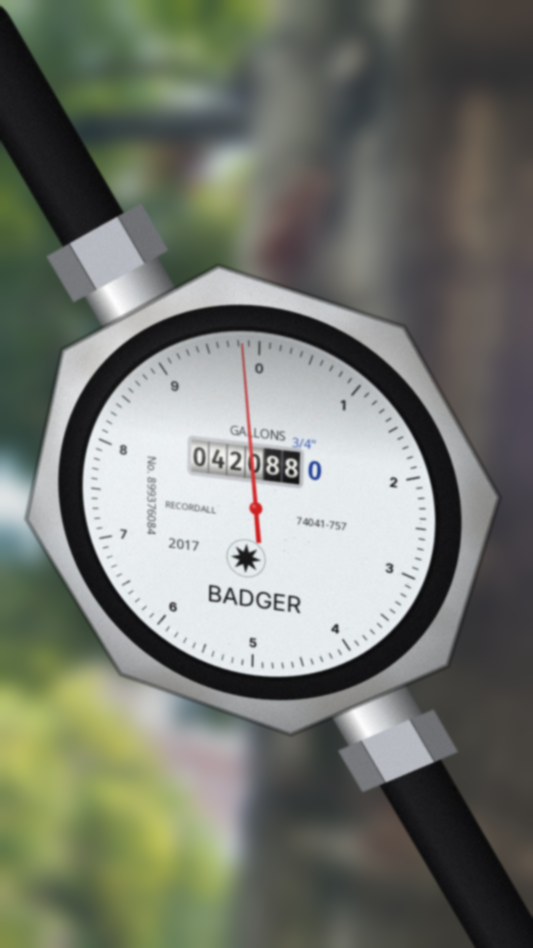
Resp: 420879.8 gal
